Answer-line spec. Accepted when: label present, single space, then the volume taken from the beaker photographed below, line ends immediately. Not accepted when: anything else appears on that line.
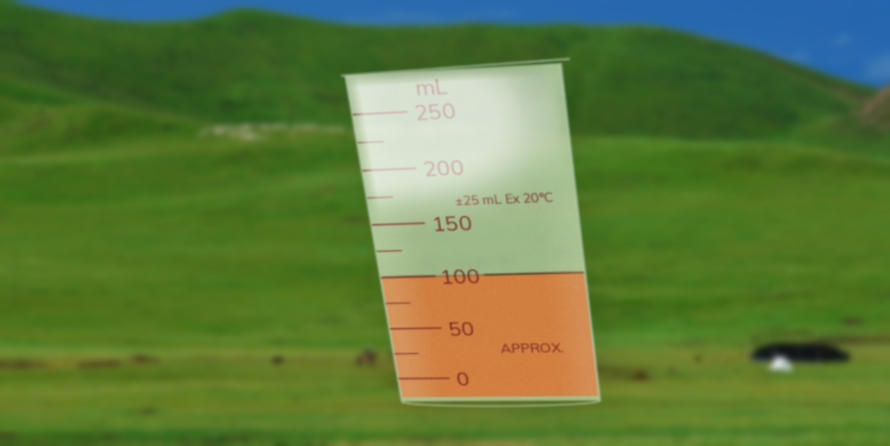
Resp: 100 mL
